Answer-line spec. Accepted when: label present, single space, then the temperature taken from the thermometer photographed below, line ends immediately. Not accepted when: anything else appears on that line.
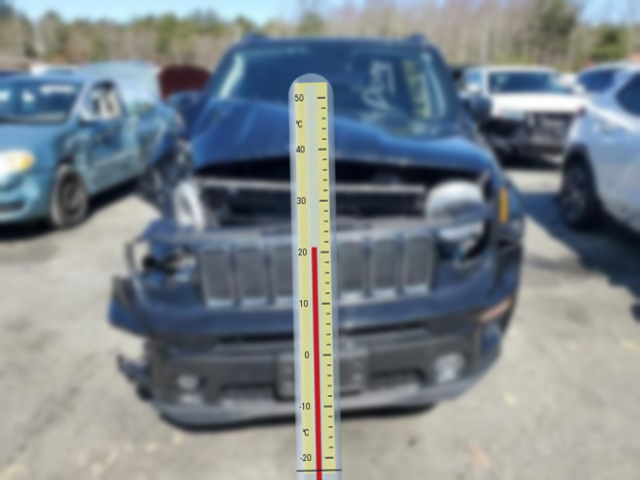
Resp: 21 °C
